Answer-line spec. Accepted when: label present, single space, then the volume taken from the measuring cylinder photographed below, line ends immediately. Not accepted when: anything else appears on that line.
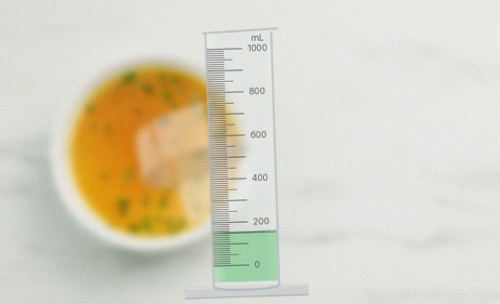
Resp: 150 mL
